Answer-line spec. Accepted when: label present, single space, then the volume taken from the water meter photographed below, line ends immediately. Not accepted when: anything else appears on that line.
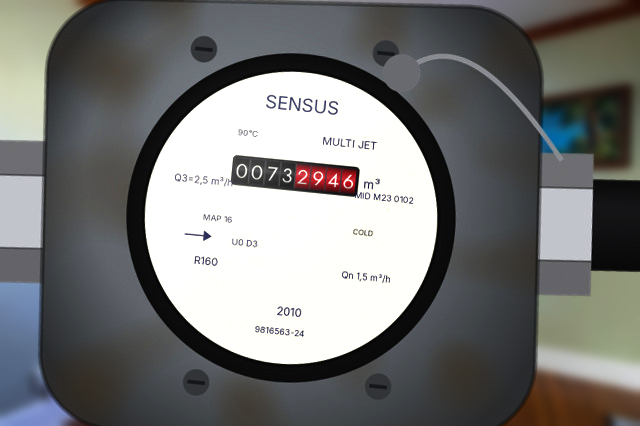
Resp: 73.2946 m³
